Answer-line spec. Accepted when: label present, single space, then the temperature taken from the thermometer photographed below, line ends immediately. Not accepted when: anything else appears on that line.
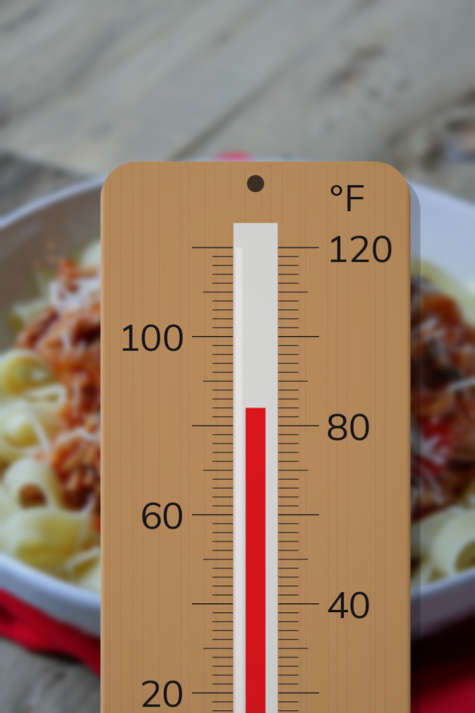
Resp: 84 °F
